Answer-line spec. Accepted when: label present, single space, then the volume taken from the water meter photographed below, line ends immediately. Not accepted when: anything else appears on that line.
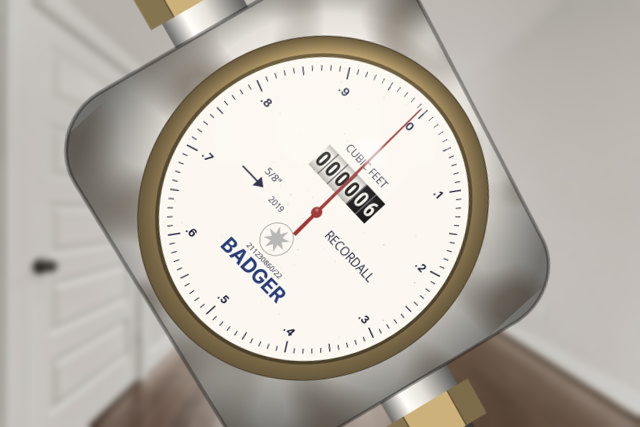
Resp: 5.99 ft³
